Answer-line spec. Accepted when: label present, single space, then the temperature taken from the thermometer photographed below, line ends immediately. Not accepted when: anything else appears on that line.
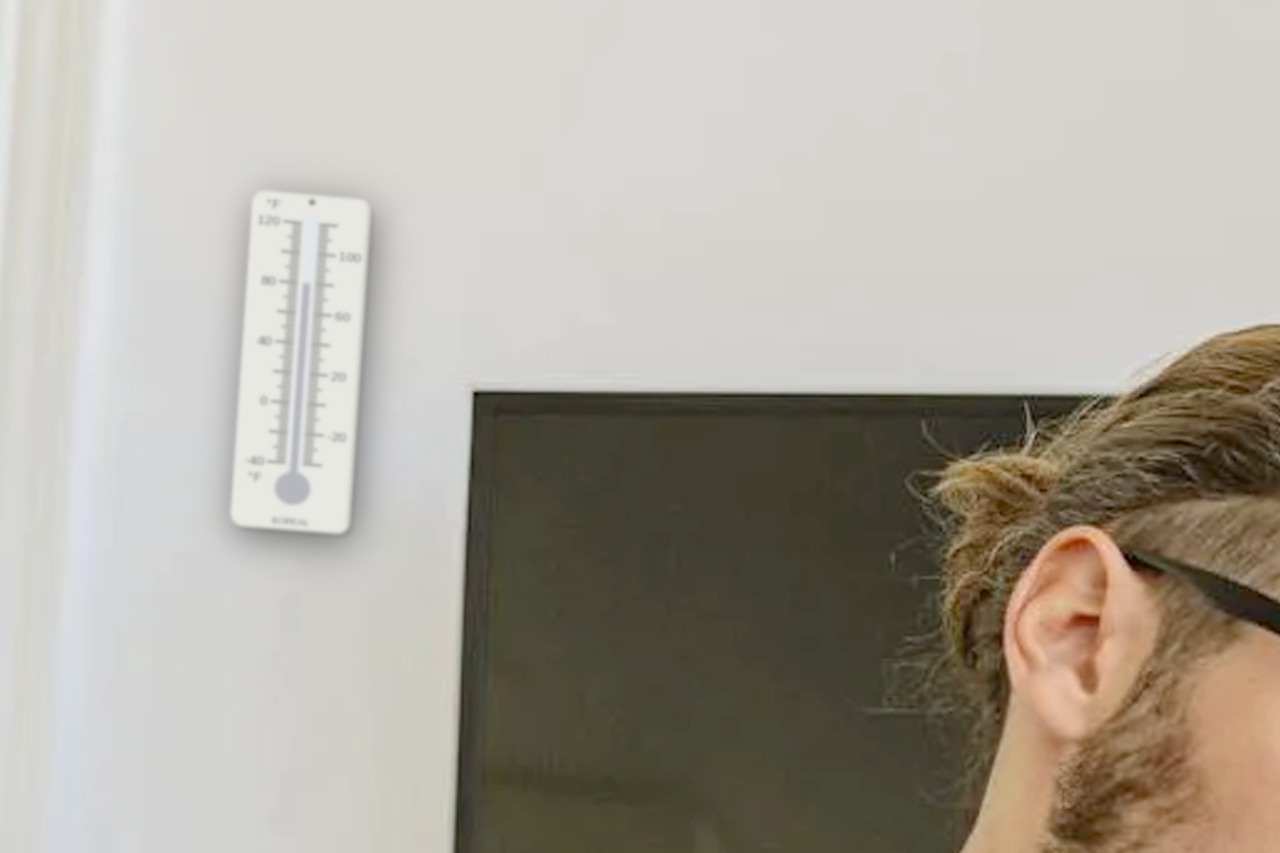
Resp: 80 °F
